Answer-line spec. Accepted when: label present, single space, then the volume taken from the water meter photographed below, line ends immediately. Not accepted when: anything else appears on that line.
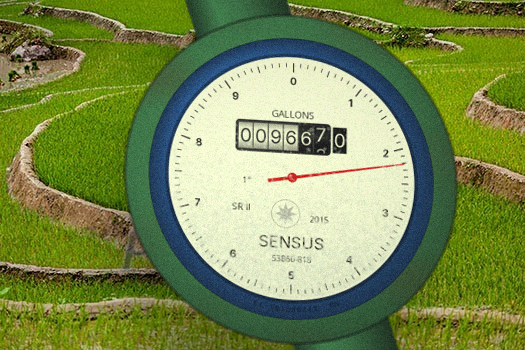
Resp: 96672.2 gal
